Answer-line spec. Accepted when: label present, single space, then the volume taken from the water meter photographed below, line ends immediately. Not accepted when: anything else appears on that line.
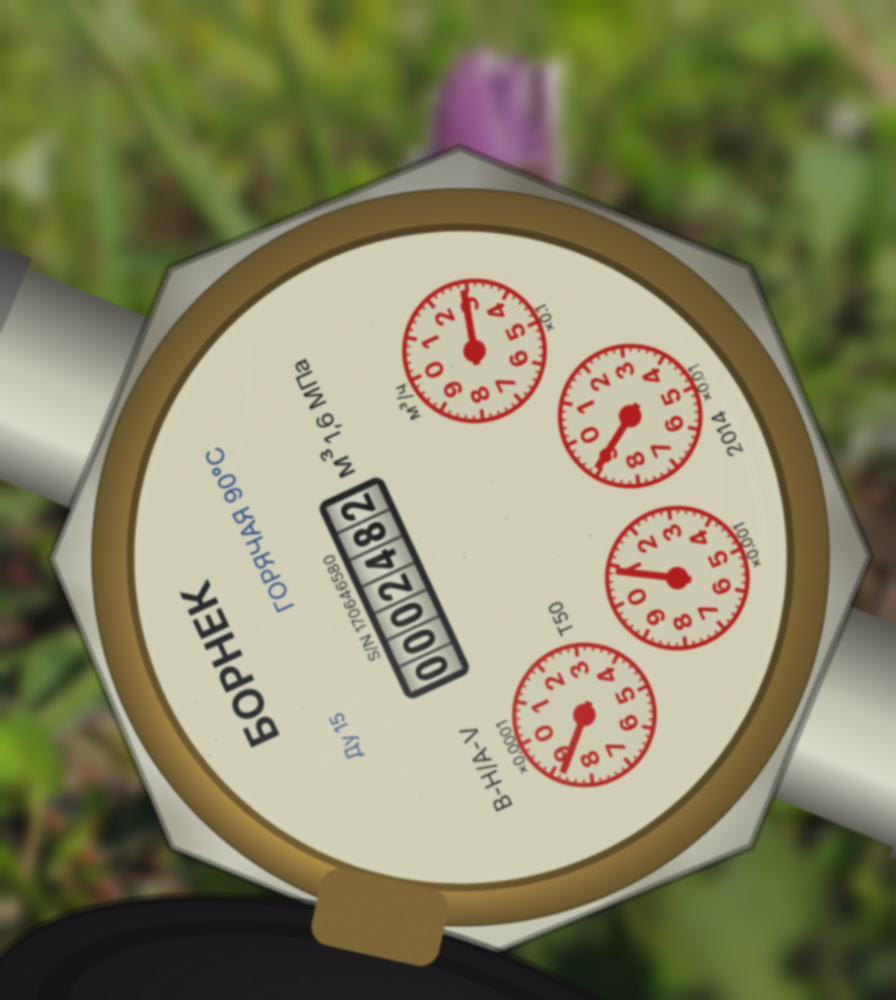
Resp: 2482.2908 m³
